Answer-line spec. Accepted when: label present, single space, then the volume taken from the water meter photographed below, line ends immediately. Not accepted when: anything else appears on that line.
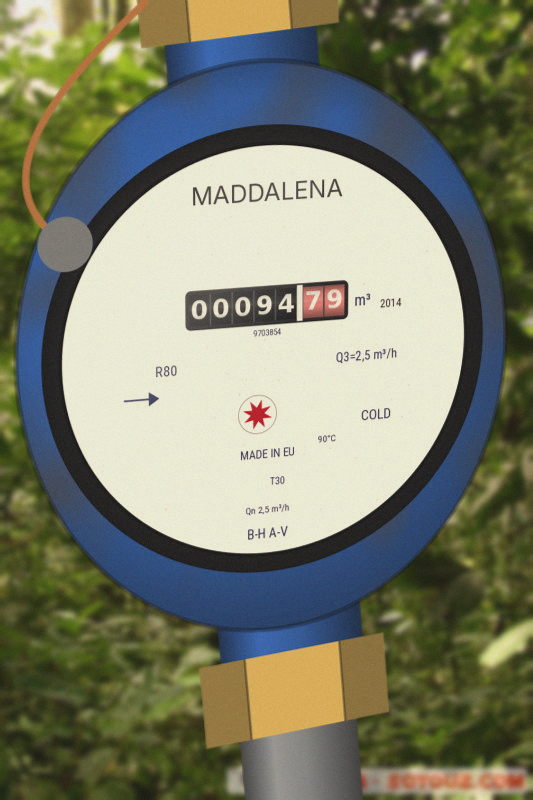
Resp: 94.79 m³
